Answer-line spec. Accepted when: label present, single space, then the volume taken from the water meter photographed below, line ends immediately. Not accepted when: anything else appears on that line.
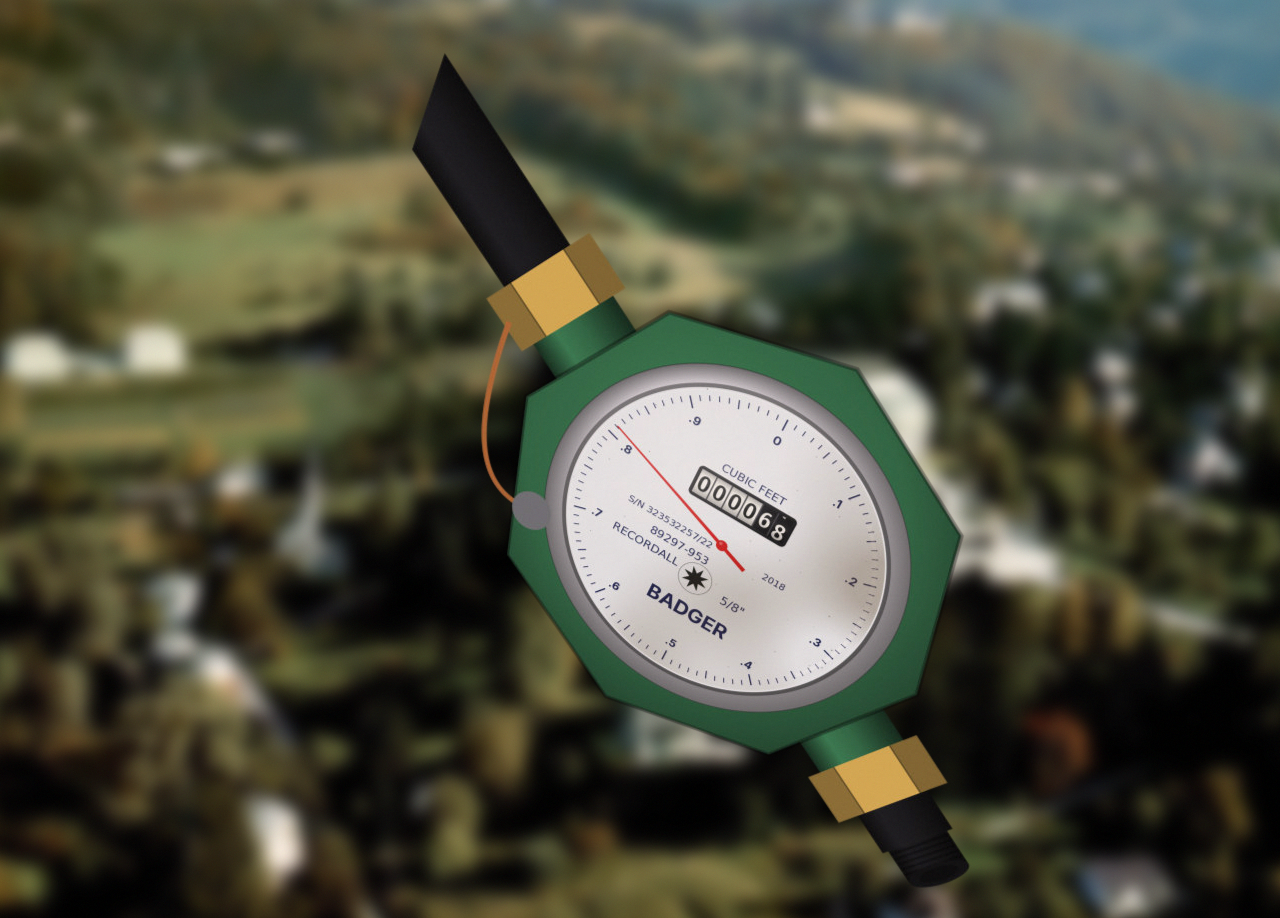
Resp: 67.81 ft³
